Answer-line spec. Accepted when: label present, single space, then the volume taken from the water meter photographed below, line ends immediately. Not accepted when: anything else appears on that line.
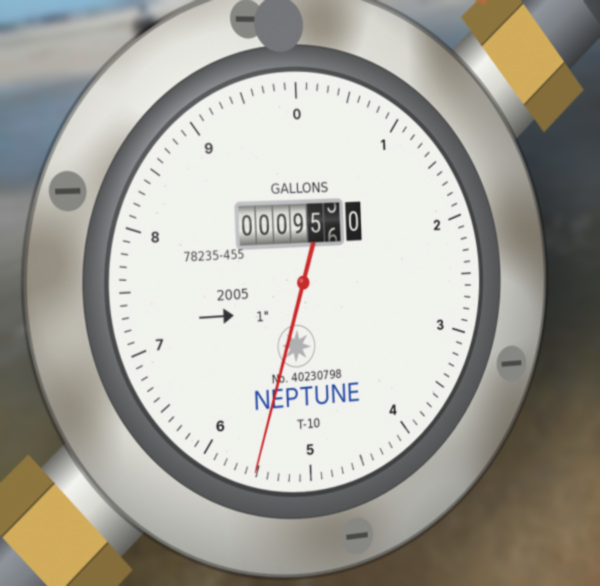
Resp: 9555.5 gal
